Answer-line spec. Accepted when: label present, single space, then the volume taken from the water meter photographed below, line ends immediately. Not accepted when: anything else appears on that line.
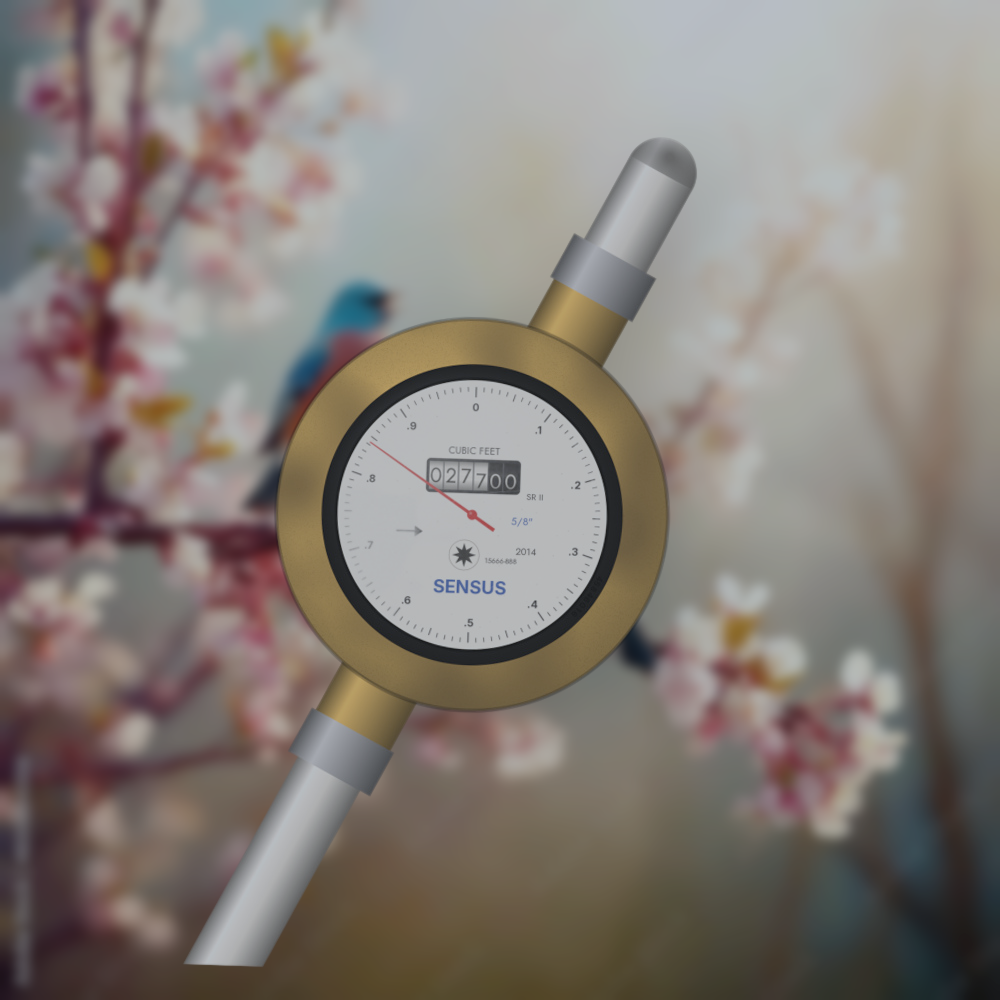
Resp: 27699.84 ft³
